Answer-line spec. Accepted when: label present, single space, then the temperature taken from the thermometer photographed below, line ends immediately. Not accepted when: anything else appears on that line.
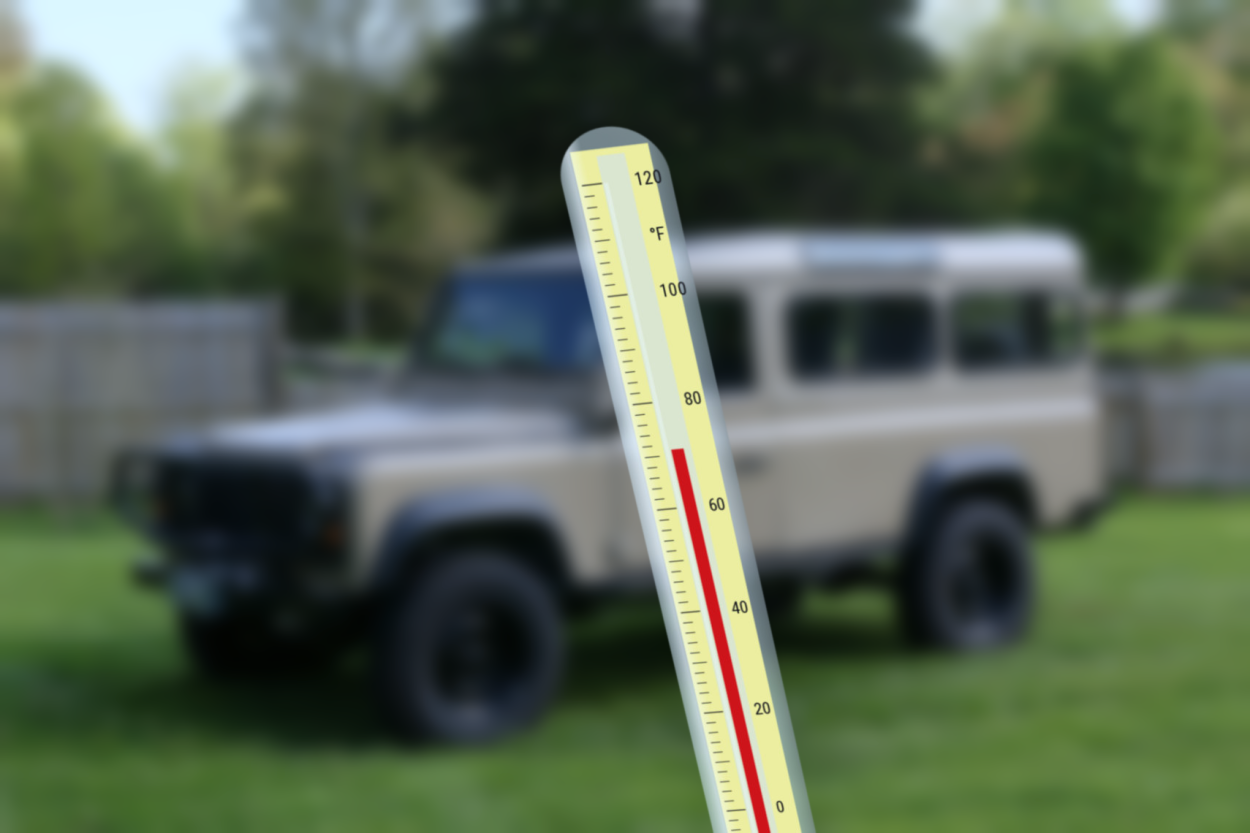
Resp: 71 °F
